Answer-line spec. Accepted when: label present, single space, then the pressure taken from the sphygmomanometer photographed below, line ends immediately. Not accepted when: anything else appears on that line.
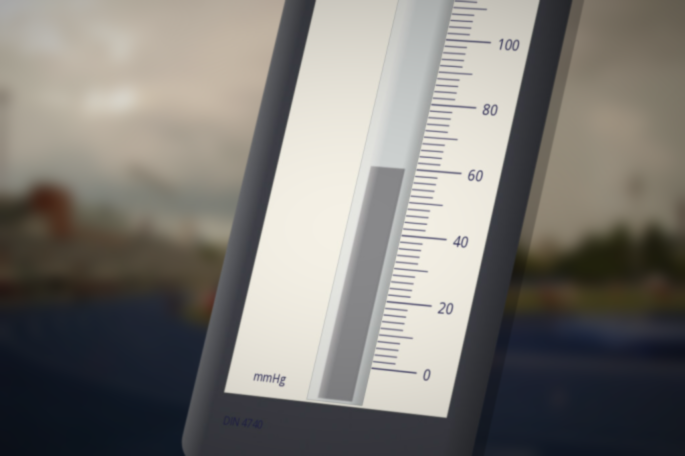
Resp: 60 mmHg
